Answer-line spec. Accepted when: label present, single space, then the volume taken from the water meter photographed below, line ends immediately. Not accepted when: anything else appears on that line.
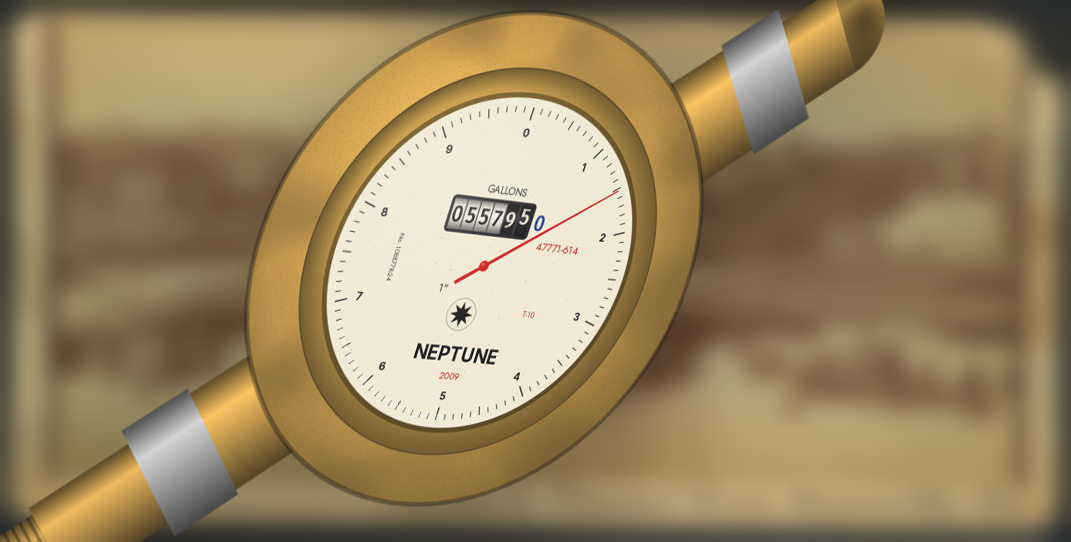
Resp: 557951.5 gal
